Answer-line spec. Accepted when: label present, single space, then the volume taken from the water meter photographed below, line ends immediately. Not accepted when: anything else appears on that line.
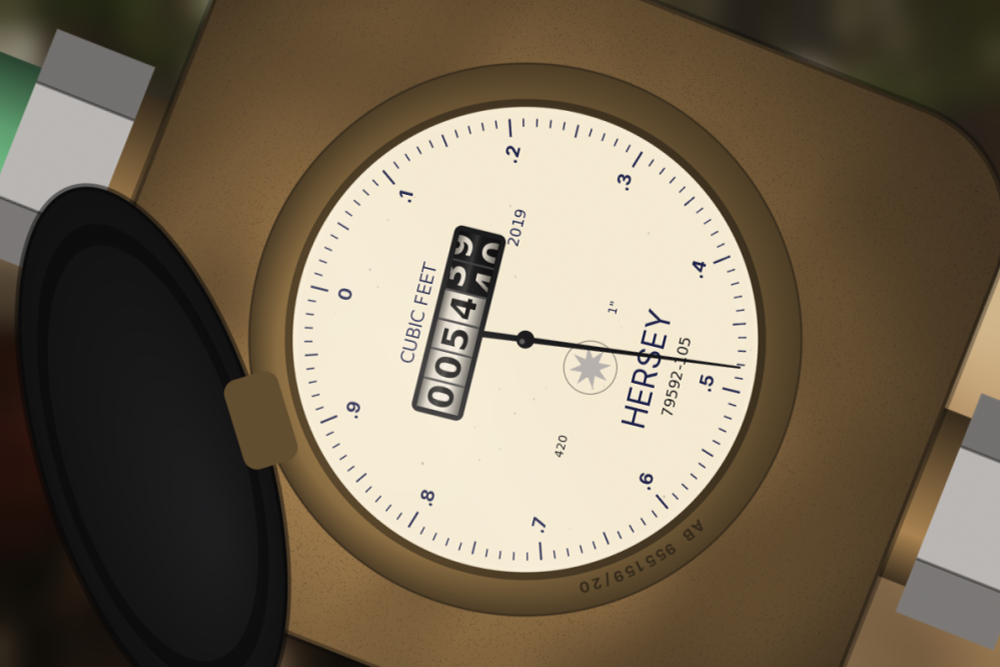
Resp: 5439.48 ft³
